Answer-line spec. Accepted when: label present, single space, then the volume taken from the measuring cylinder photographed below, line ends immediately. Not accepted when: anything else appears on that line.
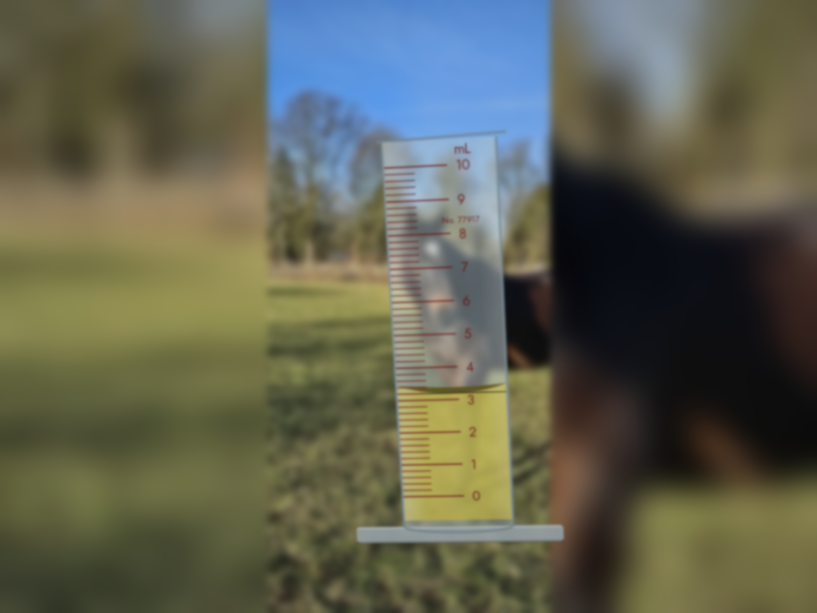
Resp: 3.2 mL
